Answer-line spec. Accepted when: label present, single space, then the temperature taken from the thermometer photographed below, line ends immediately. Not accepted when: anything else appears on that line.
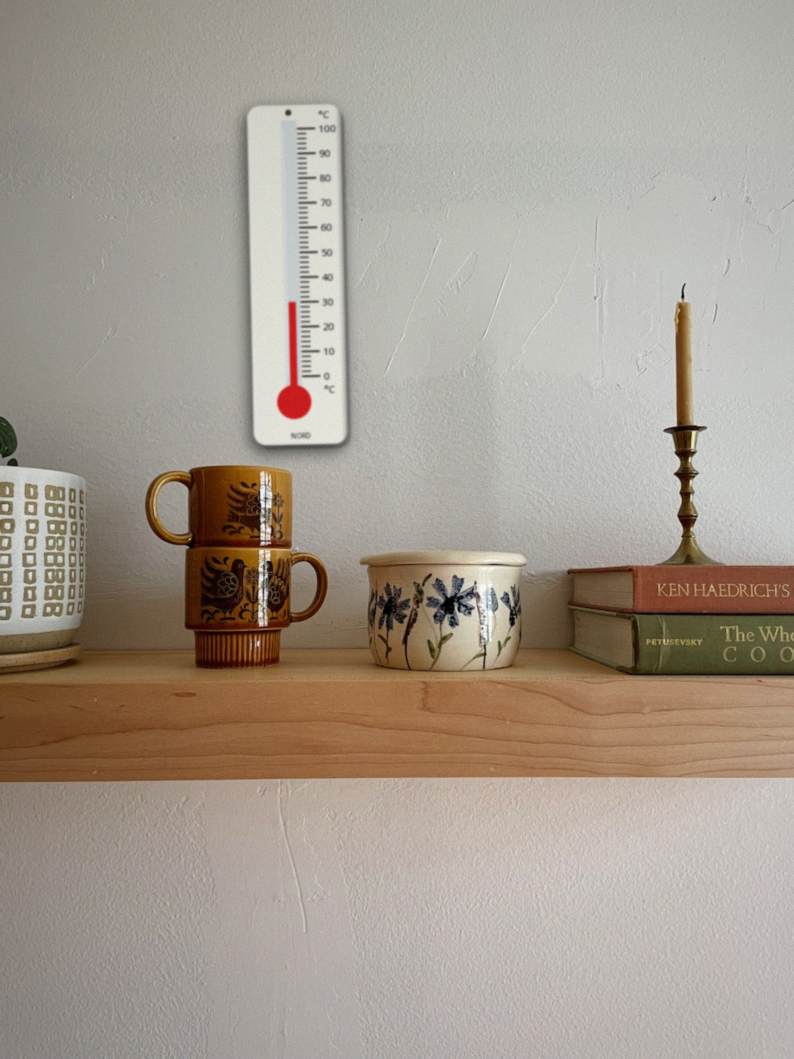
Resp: 30 °C
